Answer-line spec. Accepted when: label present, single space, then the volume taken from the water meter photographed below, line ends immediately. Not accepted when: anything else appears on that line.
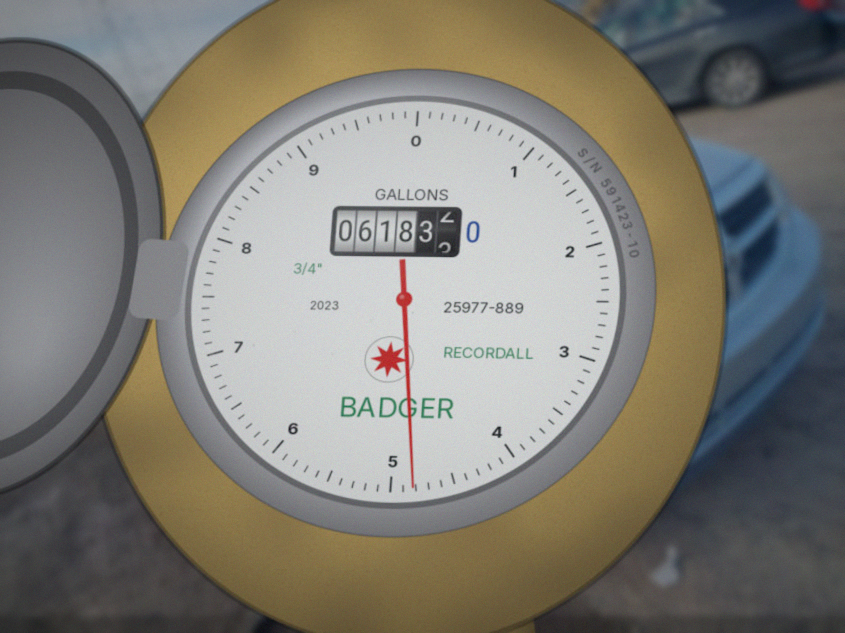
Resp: 618324.8 gal
